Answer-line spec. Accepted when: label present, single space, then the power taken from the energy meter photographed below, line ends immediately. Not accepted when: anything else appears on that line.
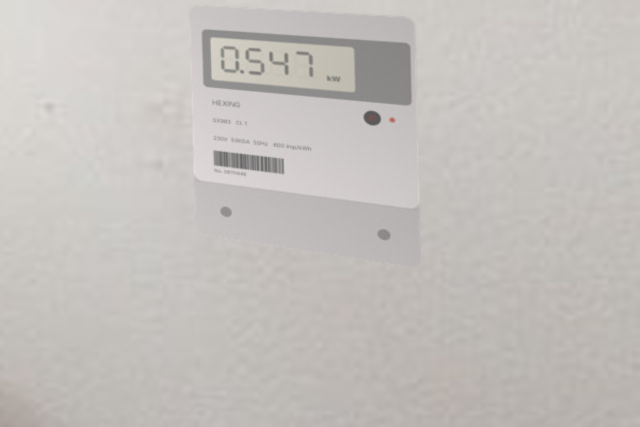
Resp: 0.547 kW
